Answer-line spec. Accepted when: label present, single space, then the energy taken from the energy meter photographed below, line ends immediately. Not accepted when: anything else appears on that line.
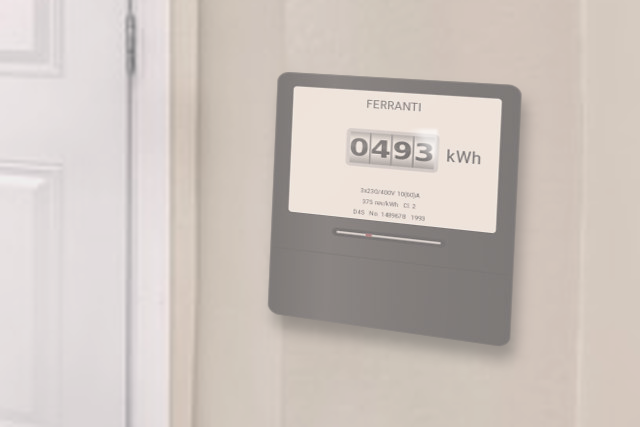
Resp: 493 kWh
